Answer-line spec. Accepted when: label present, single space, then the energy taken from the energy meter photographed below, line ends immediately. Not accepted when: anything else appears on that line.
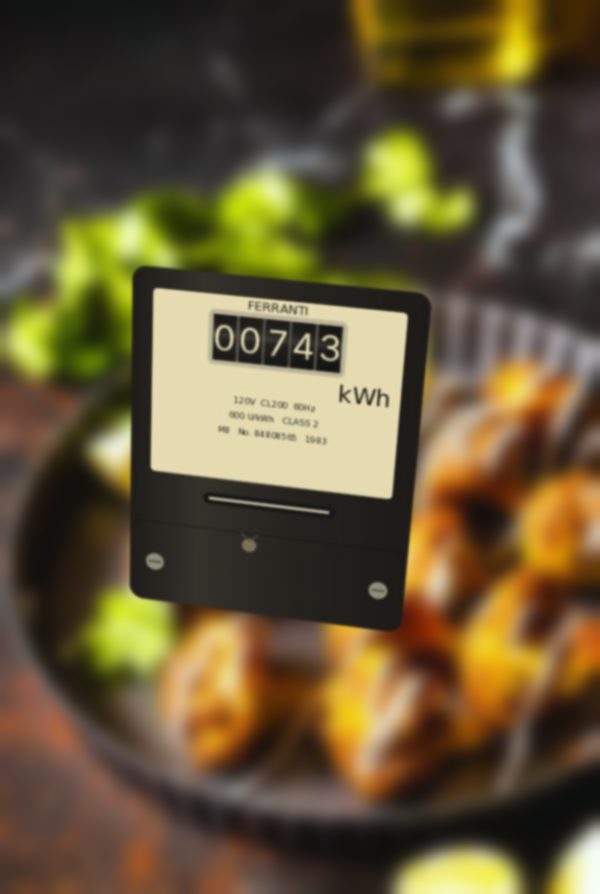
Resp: 743 kWh
